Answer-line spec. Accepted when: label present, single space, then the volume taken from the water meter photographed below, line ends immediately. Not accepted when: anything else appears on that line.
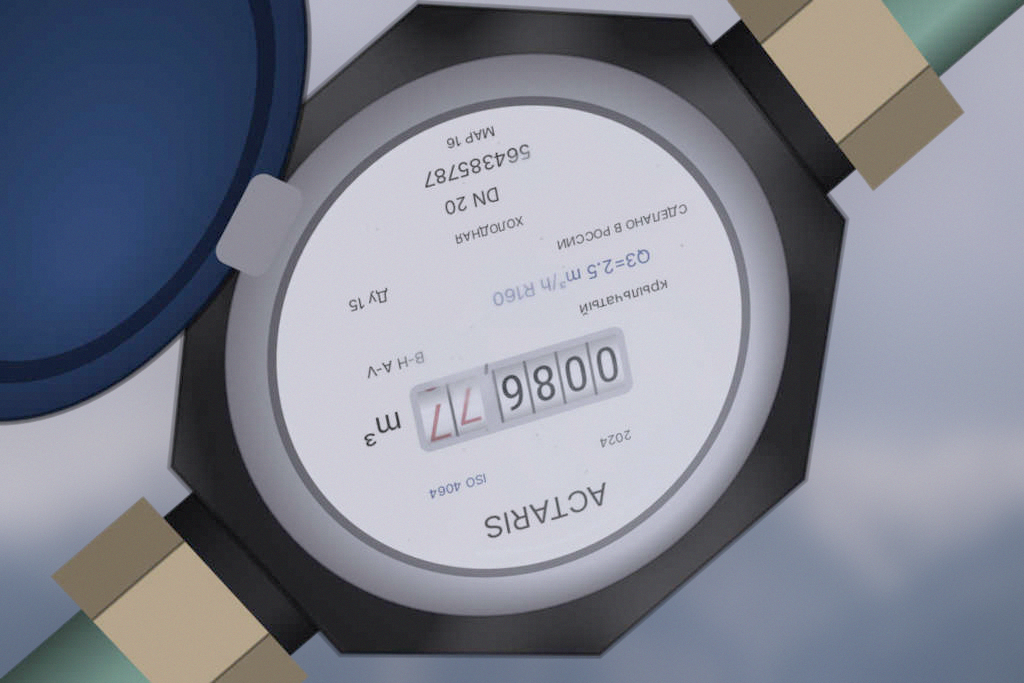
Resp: 86.77 m³
